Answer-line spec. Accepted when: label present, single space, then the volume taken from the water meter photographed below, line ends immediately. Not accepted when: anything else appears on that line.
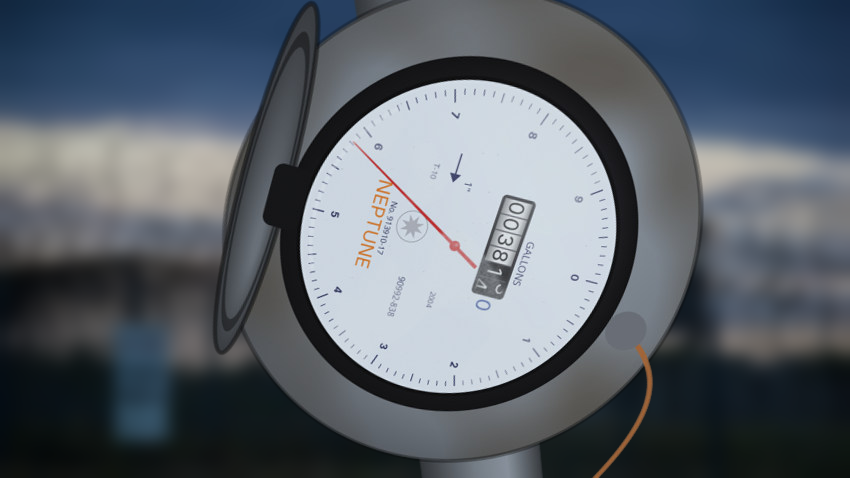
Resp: 38135.8 gal
